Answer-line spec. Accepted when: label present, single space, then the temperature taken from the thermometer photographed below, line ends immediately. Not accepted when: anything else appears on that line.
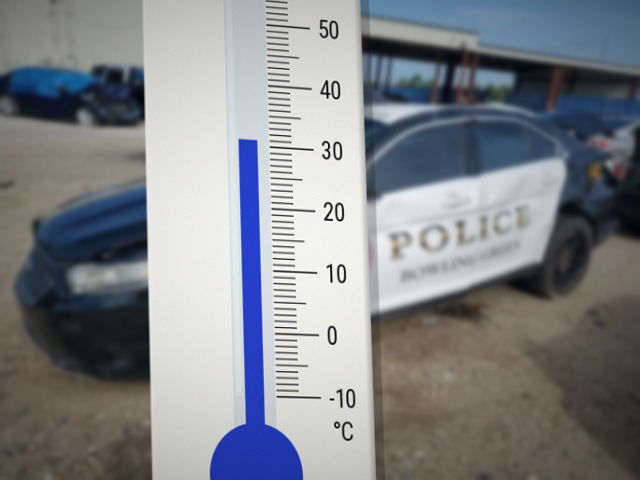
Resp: 31 °C
